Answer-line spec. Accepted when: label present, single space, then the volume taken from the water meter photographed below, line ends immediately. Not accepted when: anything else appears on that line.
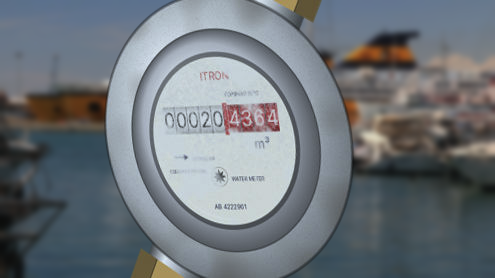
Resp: 20.4364 m³
